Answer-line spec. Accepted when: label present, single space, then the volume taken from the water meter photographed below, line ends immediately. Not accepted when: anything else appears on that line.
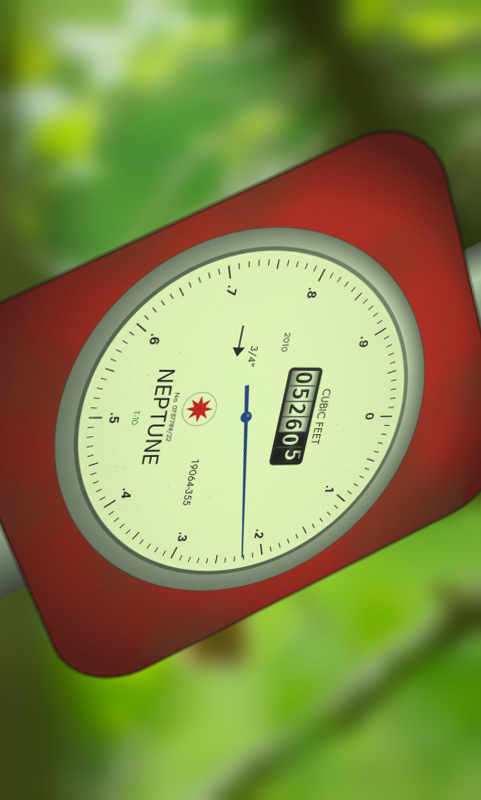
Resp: 52605.22 ft³
